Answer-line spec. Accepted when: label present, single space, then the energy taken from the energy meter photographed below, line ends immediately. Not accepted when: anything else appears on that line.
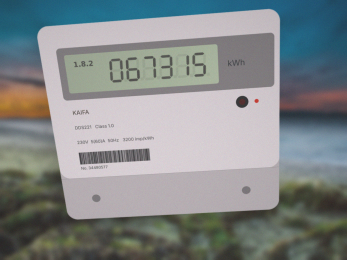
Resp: 67315 kWh
